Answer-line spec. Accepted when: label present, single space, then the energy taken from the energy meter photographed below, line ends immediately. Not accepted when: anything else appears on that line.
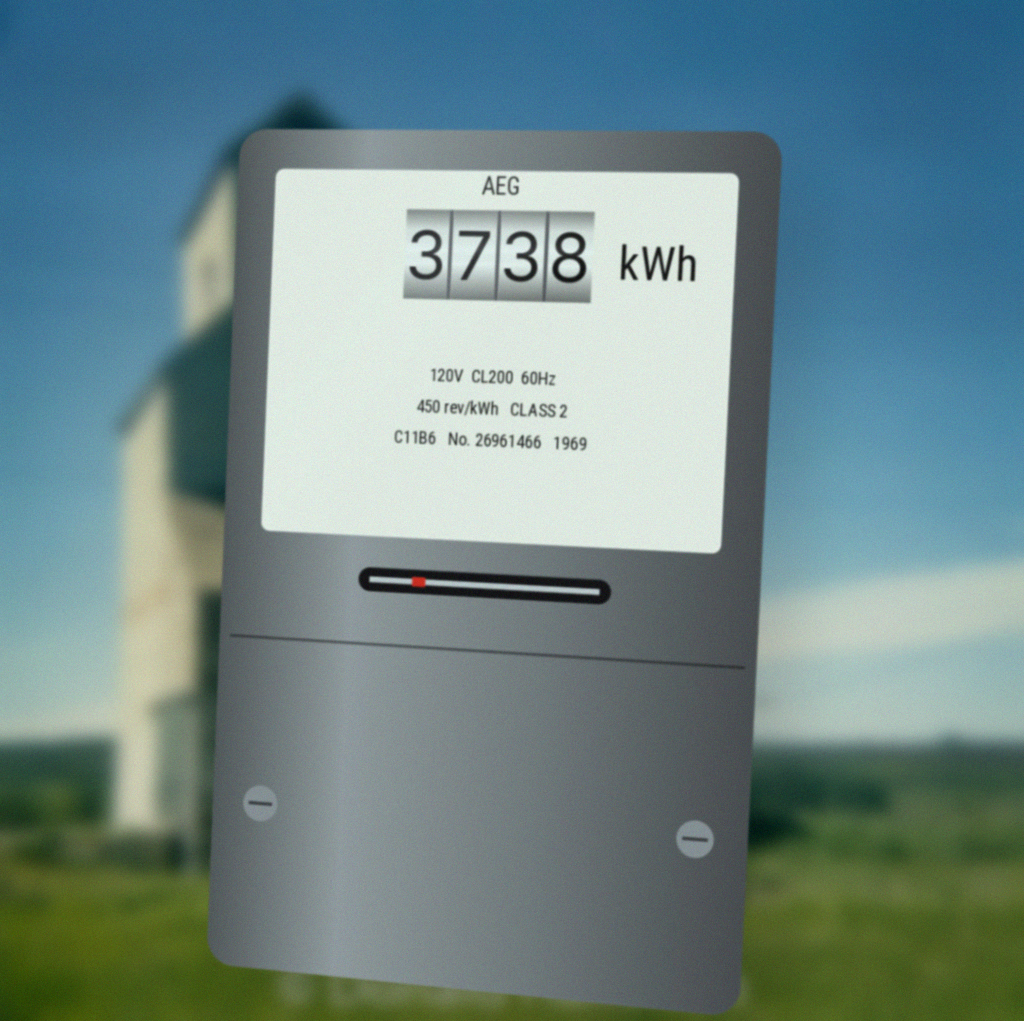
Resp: 3738 kWh
